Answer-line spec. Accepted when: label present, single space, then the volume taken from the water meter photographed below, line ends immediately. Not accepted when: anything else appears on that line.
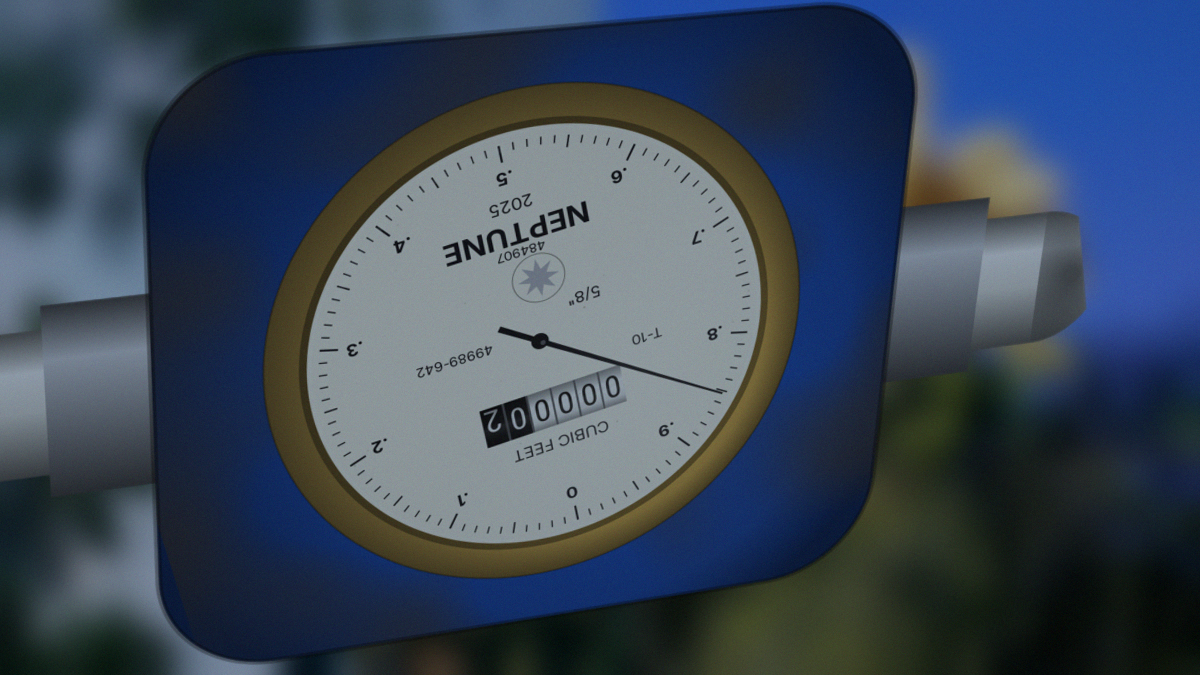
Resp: 1.85 ft³
